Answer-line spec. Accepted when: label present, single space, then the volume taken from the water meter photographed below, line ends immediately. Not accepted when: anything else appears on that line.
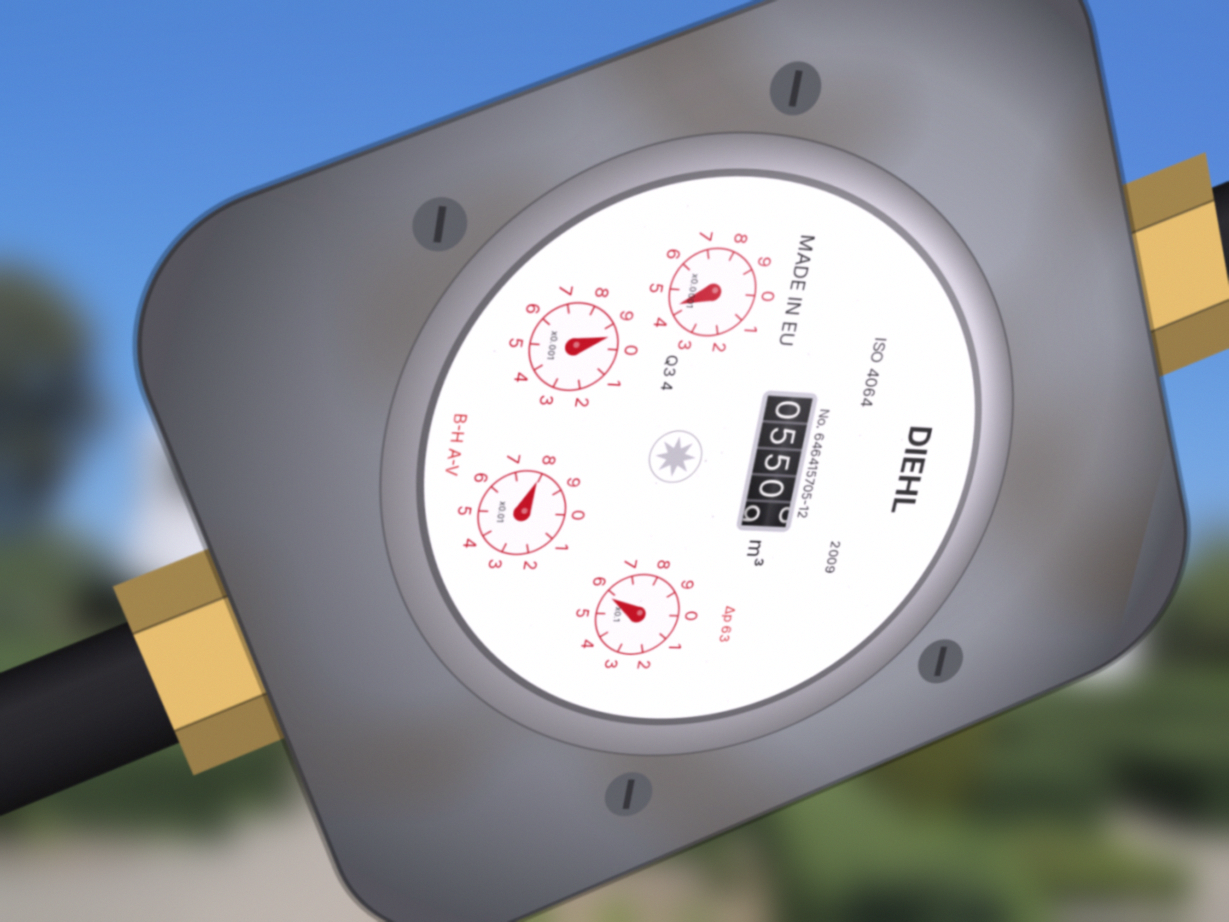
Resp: 5508.5794 m³
